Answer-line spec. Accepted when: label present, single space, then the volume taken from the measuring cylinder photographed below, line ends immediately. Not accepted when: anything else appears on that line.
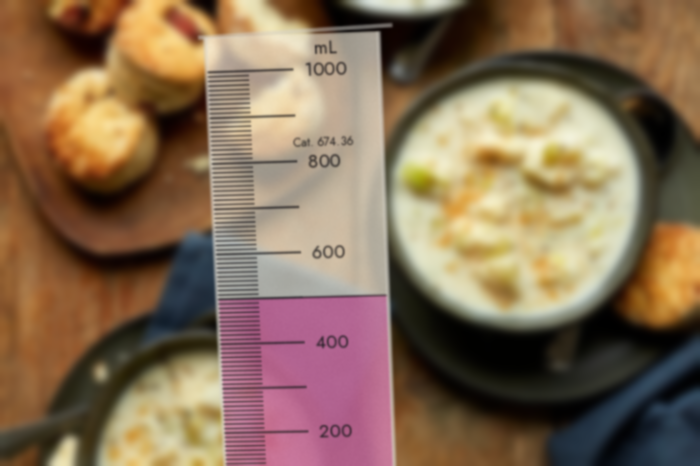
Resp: 500 mL
